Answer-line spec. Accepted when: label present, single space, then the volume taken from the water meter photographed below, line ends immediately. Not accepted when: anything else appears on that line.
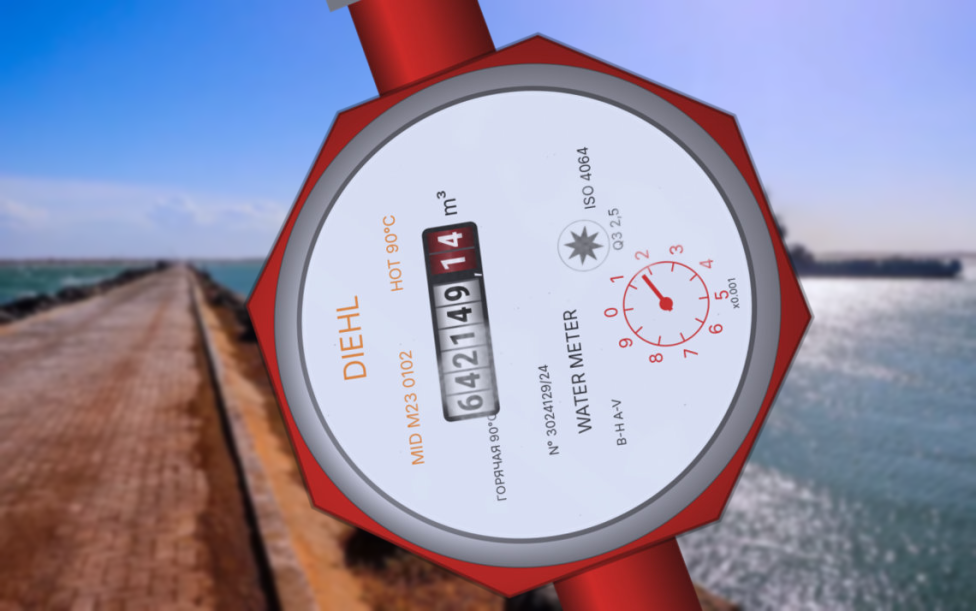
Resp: 642149.141 m³
